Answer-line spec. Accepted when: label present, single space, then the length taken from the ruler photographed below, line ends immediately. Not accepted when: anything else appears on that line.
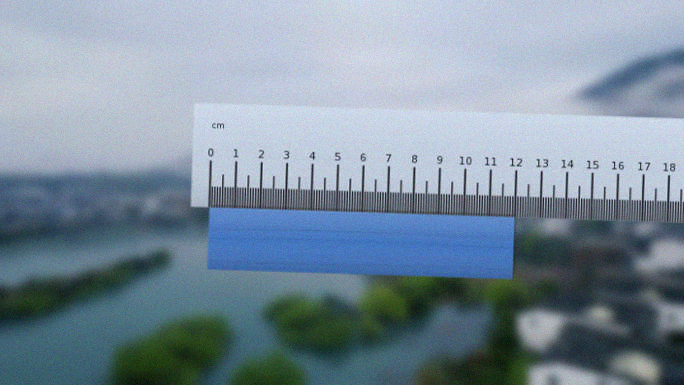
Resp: 12 cm
